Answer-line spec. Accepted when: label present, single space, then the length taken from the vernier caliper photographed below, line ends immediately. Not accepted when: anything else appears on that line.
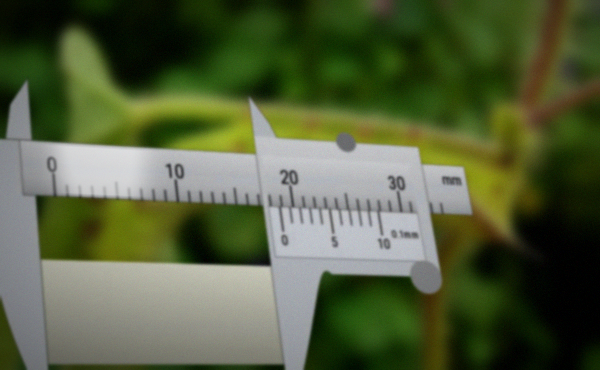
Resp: 18.8 mm
